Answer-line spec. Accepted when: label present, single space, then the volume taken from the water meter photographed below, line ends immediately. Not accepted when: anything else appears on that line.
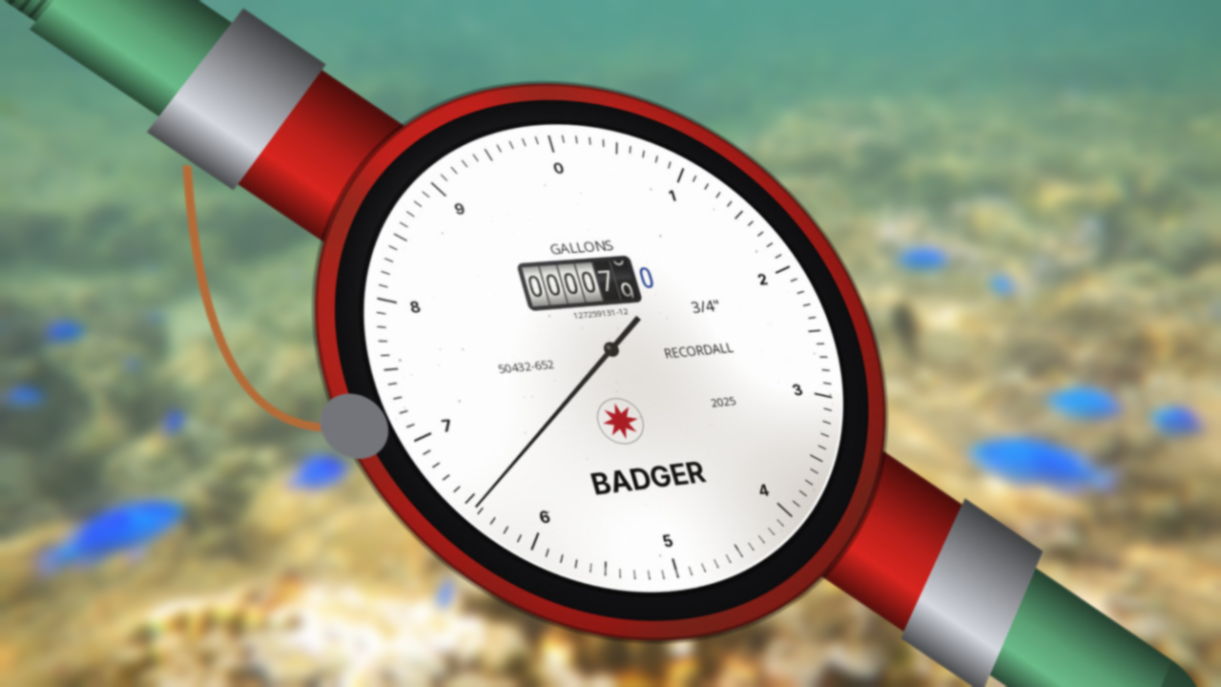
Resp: 786.4 gal
